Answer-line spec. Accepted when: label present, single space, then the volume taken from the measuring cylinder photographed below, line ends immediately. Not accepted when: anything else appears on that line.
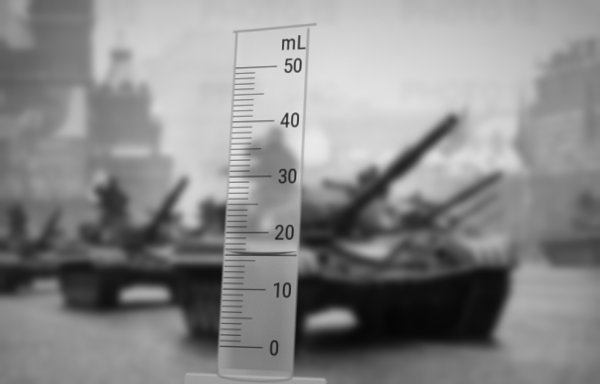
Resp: 16 mL
